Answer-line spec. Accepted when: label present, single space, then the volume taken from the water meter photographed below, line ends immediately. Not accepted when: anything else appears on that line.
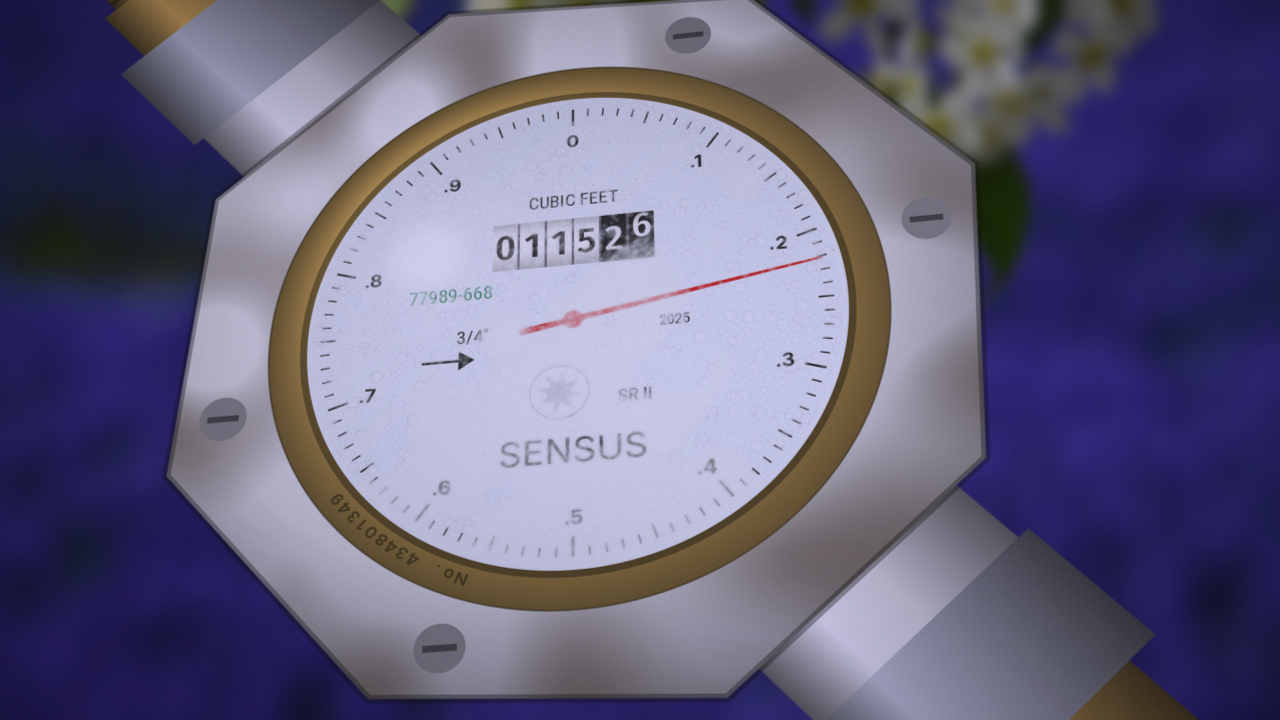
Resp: 11526.22 ft³
